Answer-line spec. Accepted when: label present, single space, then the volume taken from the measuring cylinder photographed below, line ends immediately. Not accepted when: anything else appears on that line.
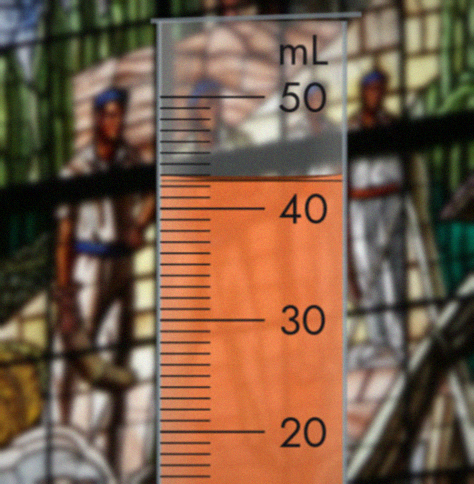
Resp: 42.5 mL
